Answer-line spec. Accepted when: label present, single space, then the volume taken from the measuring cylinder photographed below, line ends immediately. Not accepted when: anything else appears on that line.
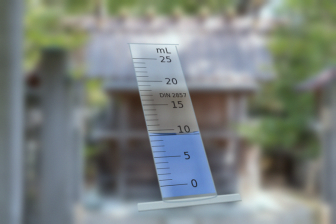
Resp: 9 mL
